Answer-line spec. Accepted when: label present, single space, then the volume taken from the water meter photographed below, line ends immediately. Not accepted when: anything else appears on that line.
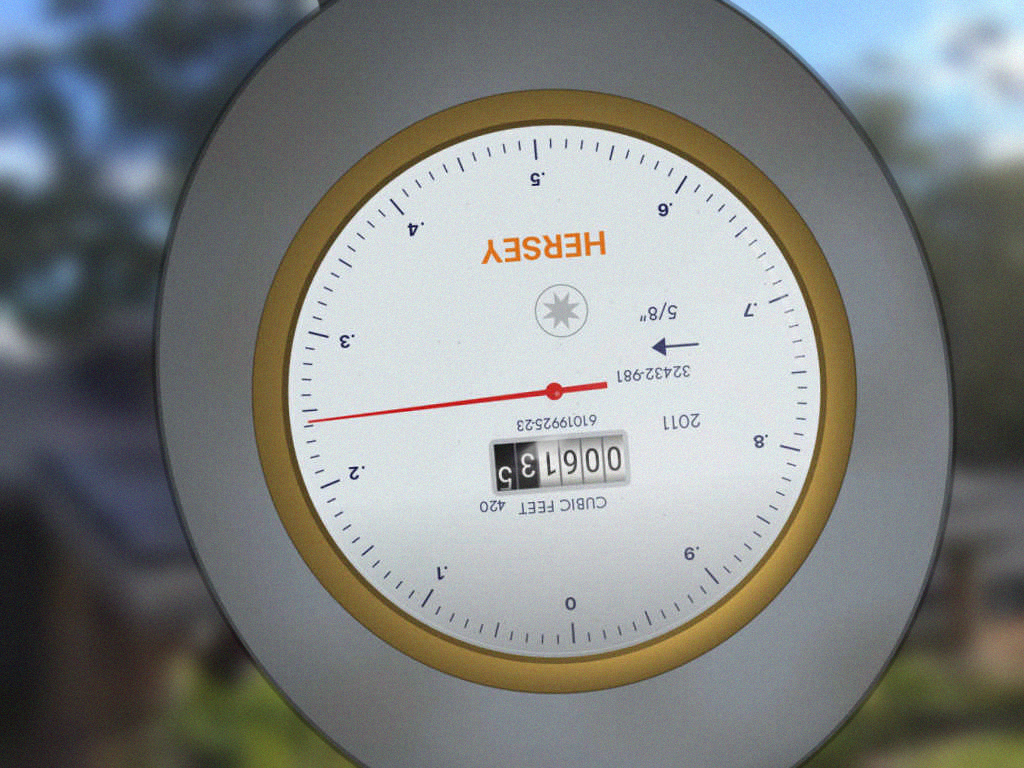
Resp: 6135.24 ft³
